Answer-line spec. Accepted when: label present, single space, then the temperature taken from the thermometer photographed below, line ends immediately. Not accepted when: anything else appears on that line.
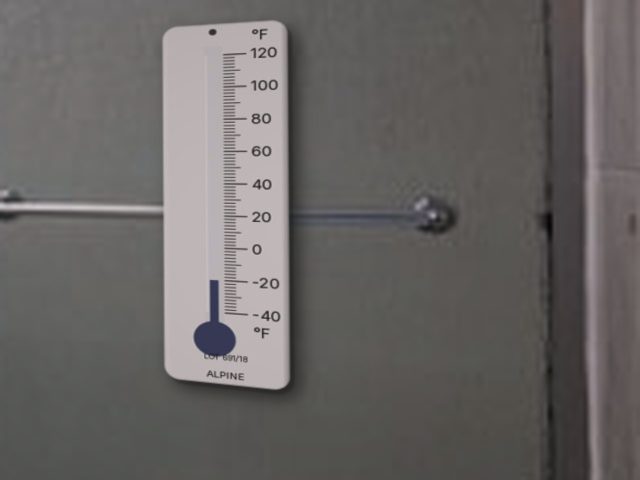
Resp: -20 °F
